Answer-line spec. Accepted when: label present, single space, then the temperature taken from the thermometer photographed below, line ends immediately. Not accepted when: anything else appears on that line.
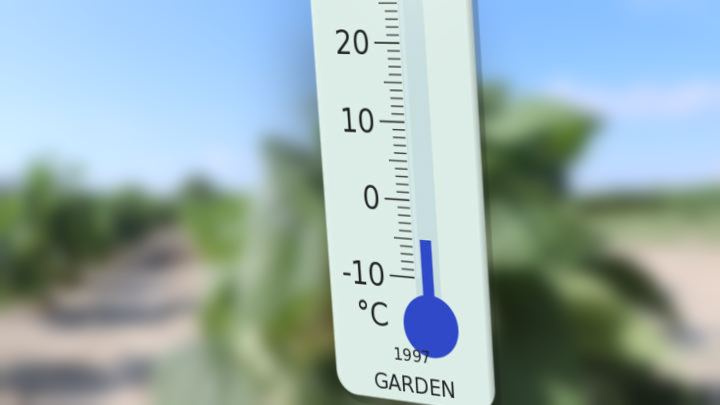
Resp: -5 °C
